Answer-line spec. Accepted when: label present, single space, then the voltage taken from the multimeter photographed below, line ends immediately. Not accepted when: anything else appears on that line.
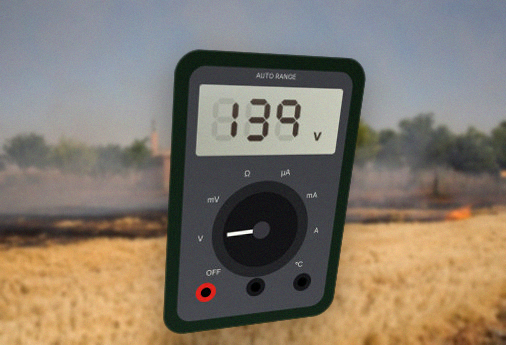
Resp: 139 V
